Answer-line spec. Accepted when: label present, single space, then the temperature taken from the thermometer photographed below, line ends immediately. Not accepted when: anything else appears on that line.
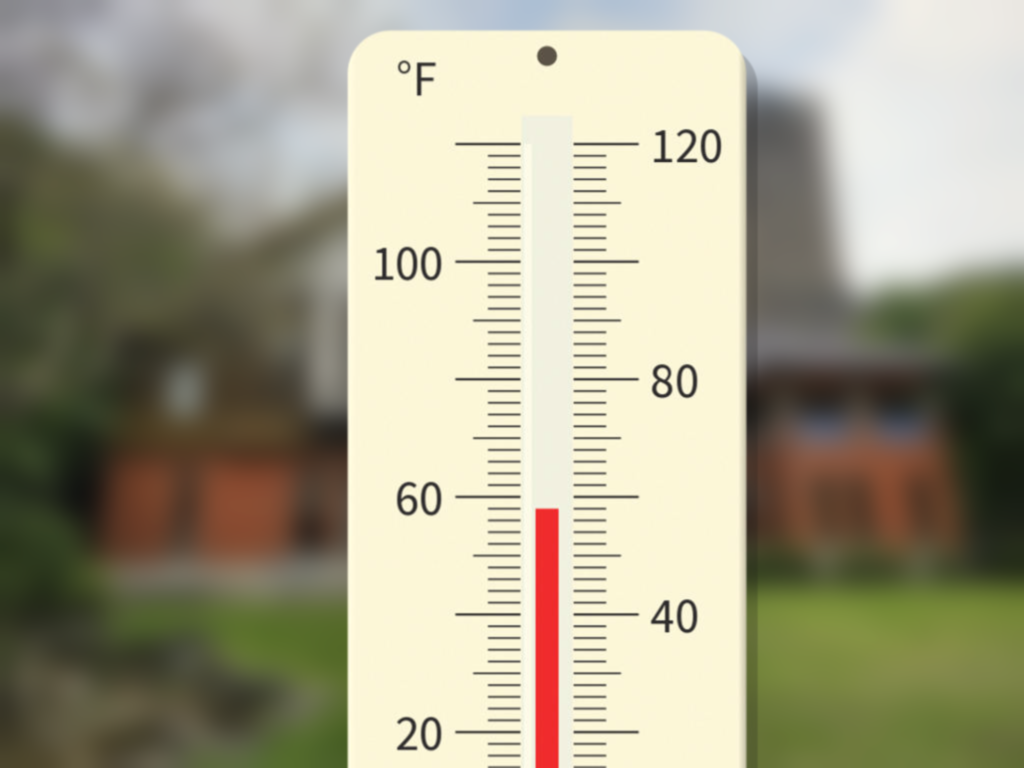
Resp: 58 °F
